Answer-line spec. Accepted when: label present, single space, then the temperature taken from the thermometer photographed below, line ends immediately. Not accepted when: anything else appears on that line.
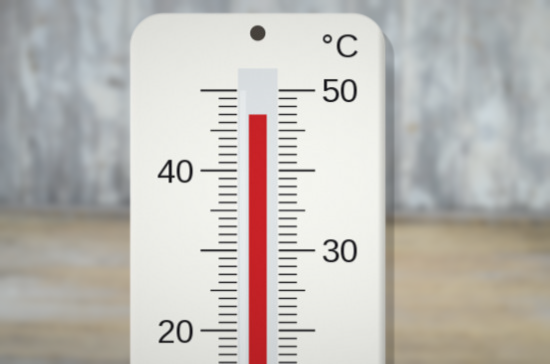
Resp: 47 °C
